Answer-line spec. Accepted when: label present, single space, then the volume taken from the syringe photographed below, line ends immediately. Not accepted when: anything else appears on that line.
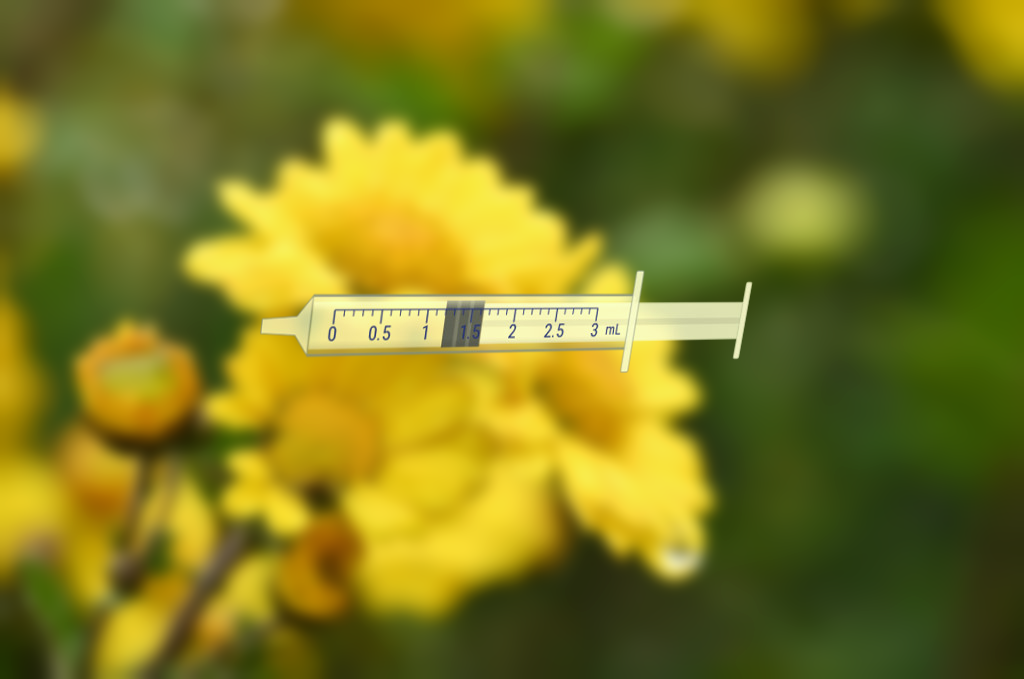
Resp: 1.2 mL
